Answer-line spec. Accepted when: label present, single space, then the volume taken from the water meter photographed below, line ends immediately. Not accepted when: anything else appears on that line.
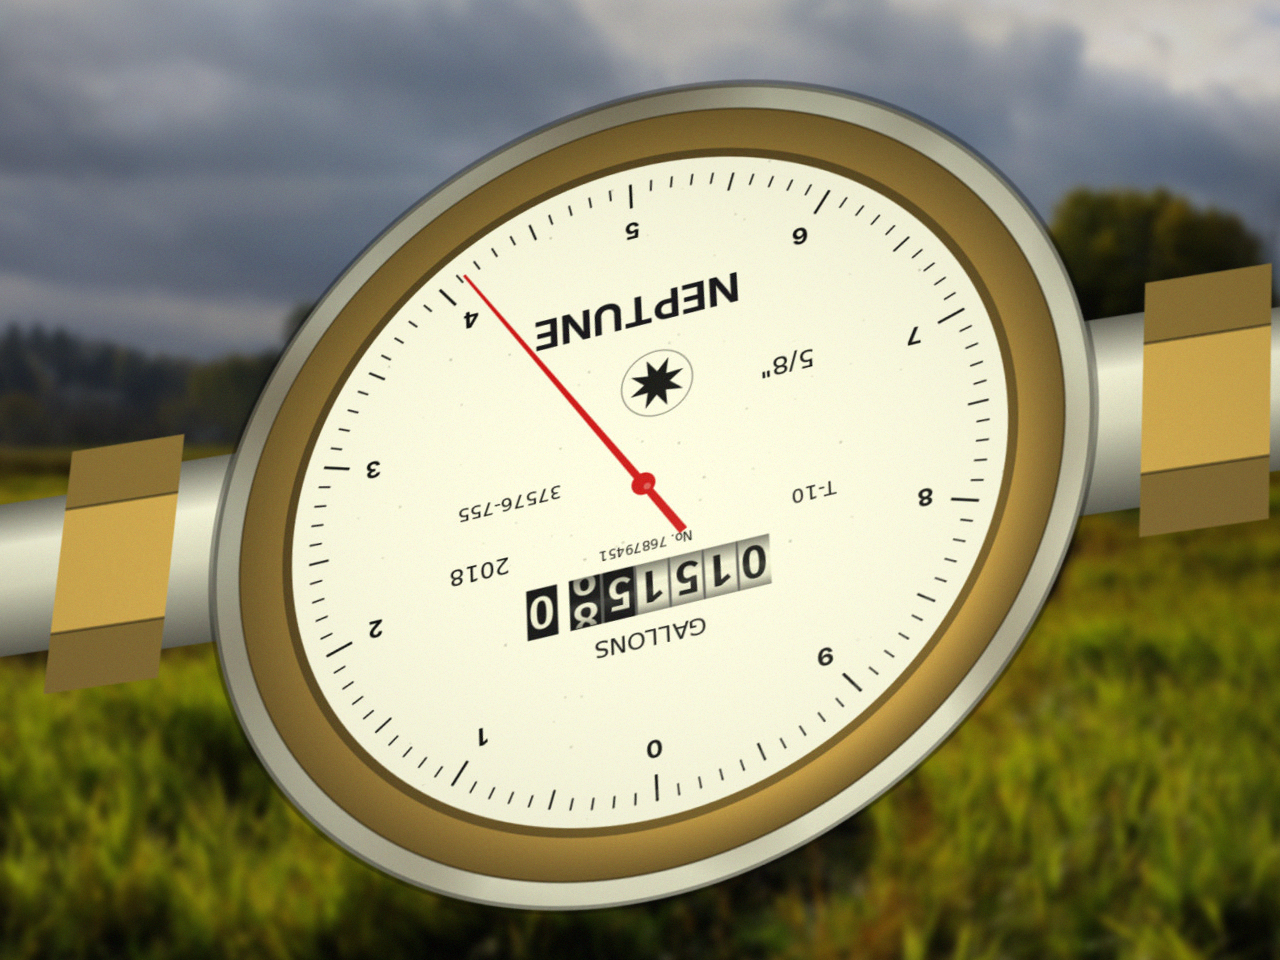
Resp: 151584.1 gal
